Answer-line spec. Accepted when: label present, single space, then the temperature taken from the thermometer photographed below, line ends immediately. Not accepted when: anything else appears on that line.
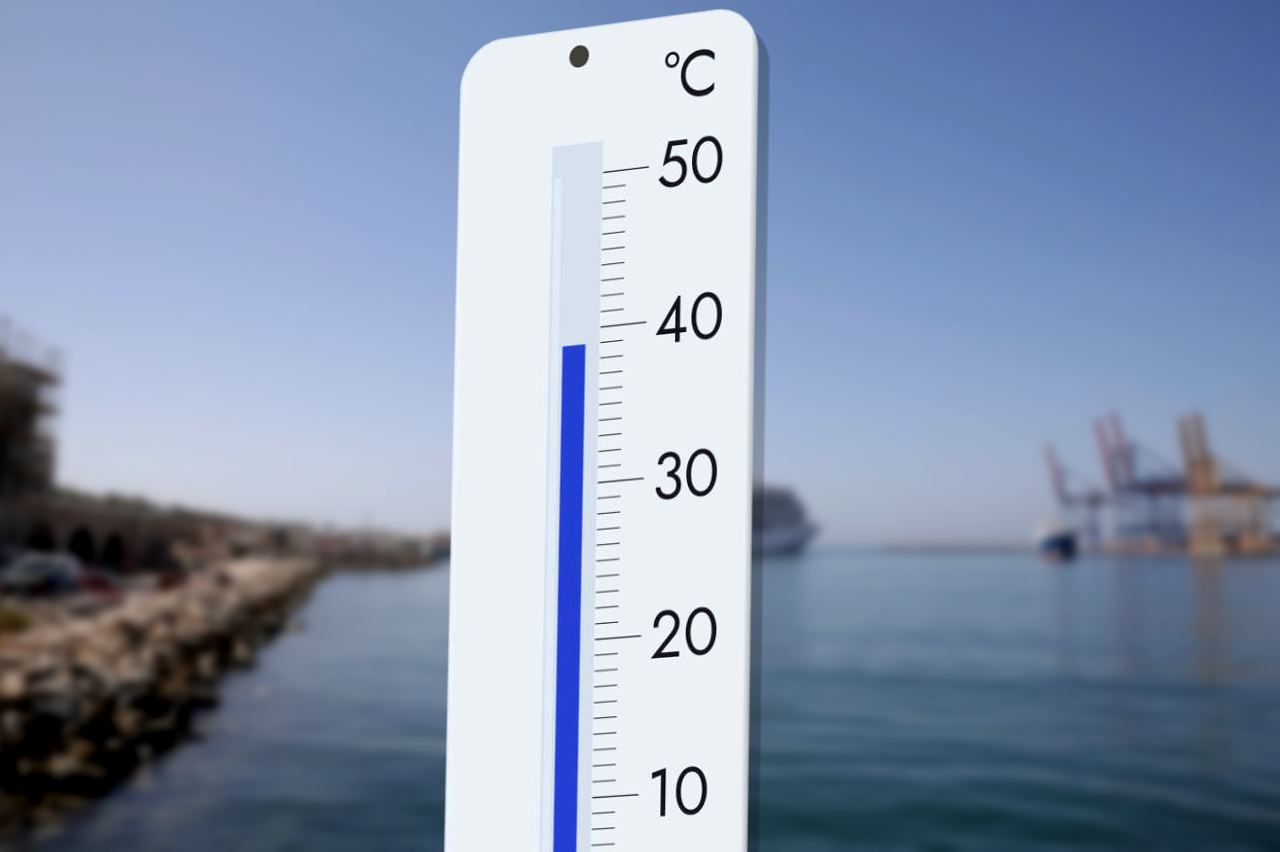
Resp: 39 °C
